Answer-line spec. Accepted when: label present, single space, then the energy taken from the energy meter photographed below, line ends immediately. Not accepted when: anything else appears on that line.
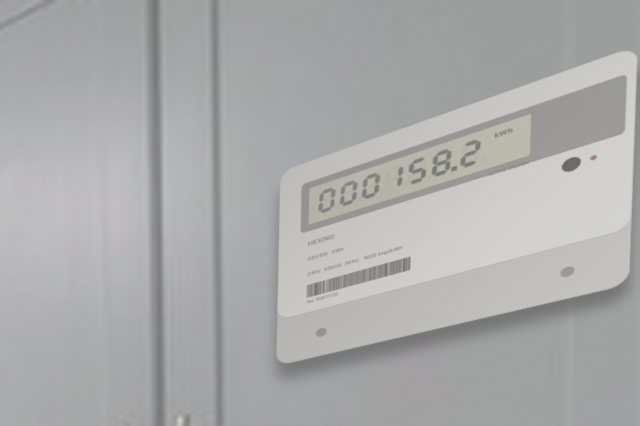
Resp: 158.2 kWh
